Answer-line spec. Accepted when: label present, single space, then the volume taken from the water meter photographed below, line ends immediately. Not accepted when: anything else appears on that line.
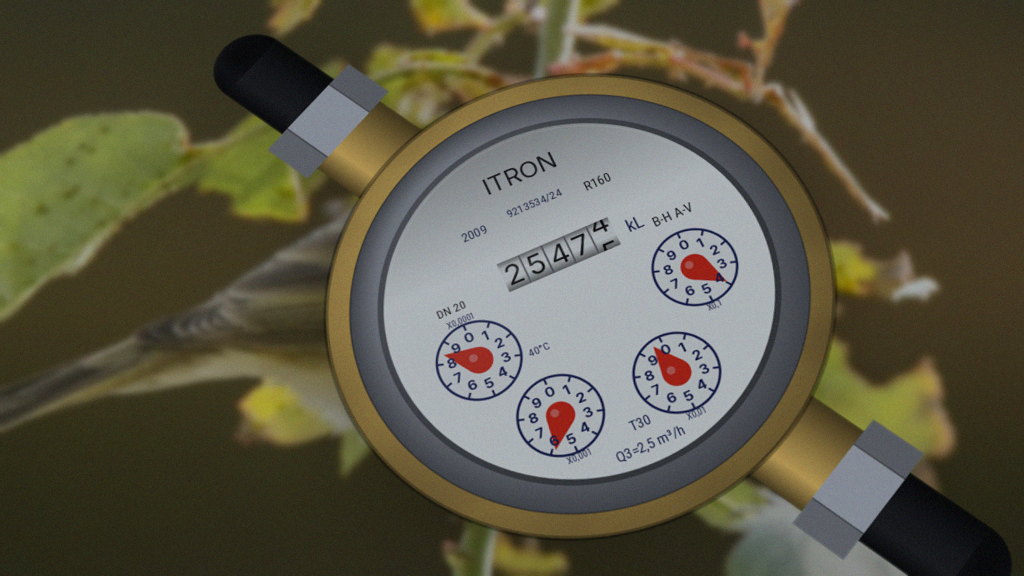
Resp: 25474.3958 kL
